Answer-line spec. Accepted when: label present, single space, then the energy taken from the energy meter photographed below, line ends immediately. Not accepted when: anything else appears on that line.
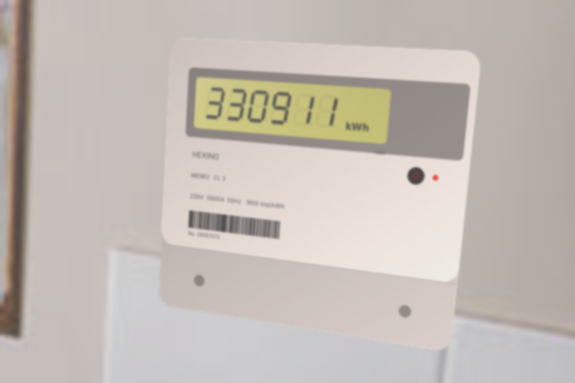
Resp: 330911 kWh
